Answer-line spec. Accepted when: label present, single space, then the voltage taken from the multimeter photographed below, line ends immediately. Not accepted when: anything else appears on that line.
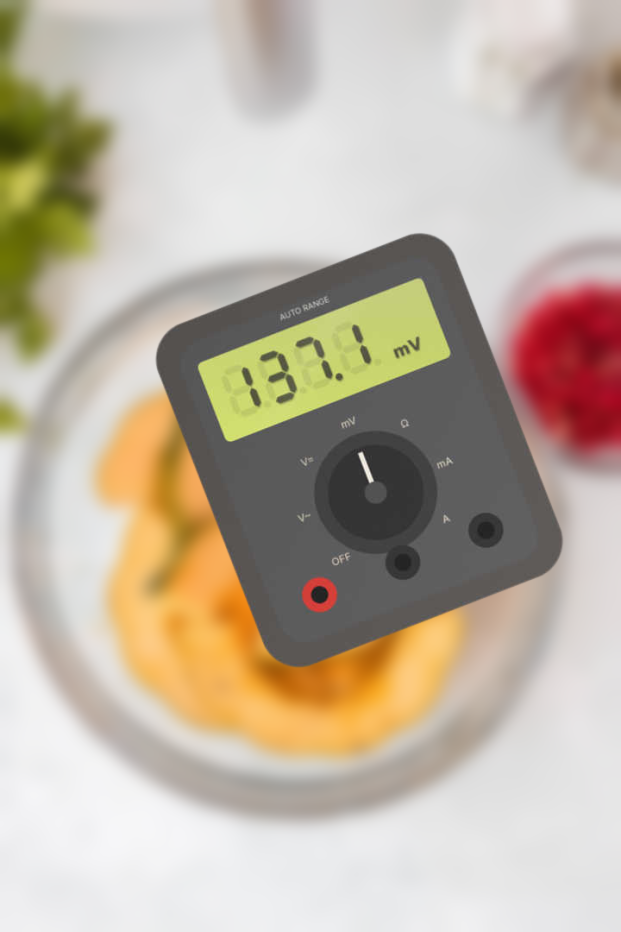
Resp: 137.1 mV
